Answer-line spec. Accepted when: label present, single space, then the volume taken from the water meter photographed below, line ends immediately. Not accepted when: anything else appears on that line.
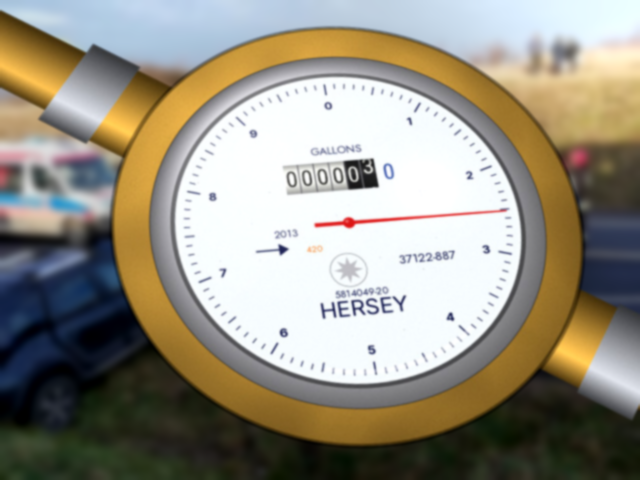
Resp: 32.5 gal
